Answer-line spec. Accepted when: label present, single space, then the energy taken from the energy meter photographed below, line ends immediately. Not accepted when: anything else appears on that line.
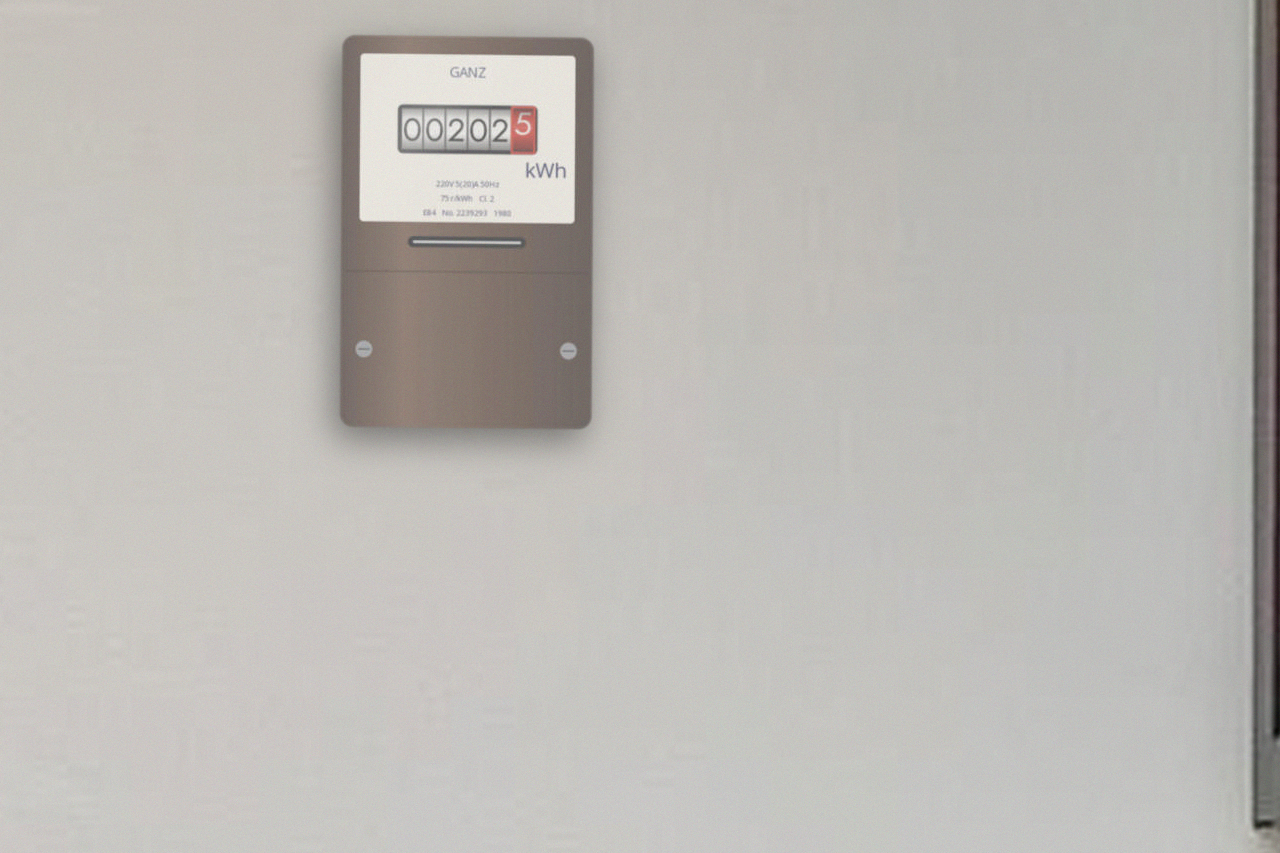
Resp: 202.5 kWh
